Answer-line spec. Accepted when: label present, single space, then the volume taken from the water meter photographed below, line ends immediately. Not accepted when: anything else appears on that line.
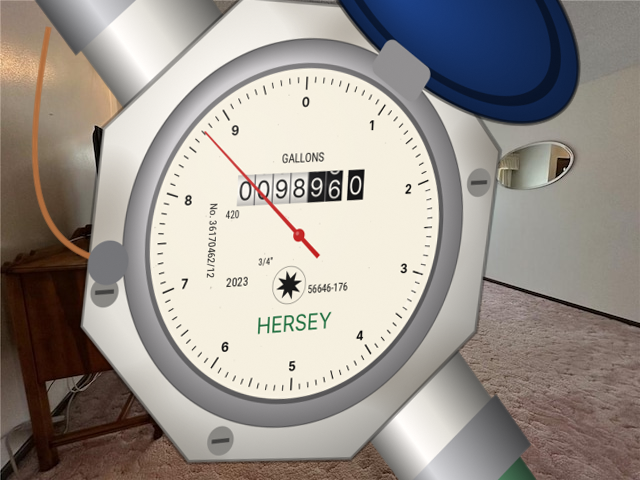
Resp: 98958.7 gal
